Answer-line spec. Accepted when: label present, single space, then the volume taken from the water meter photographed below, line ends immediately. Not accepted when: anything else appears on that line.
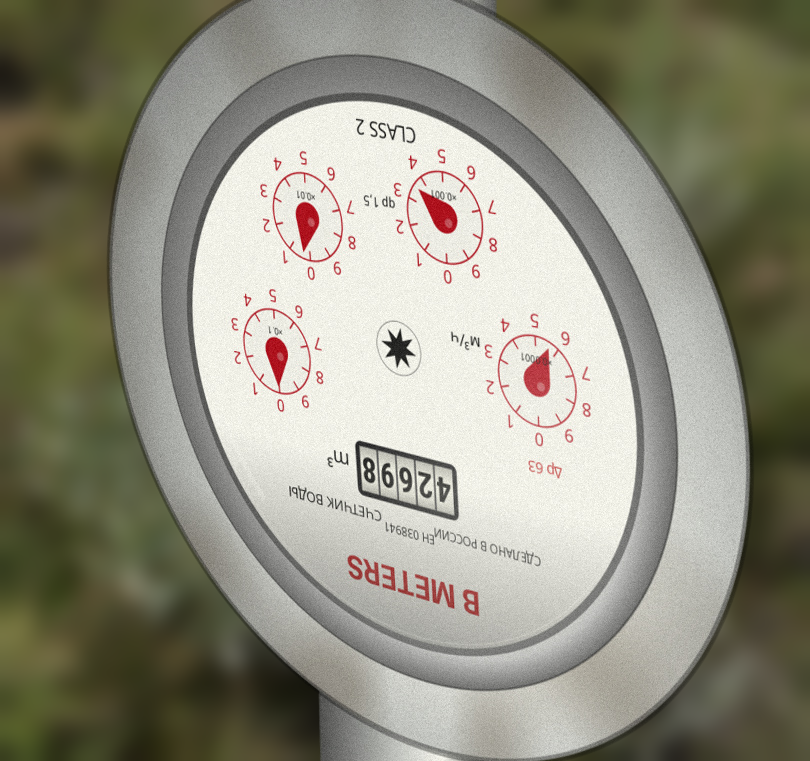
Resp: 42698.0035 m³
